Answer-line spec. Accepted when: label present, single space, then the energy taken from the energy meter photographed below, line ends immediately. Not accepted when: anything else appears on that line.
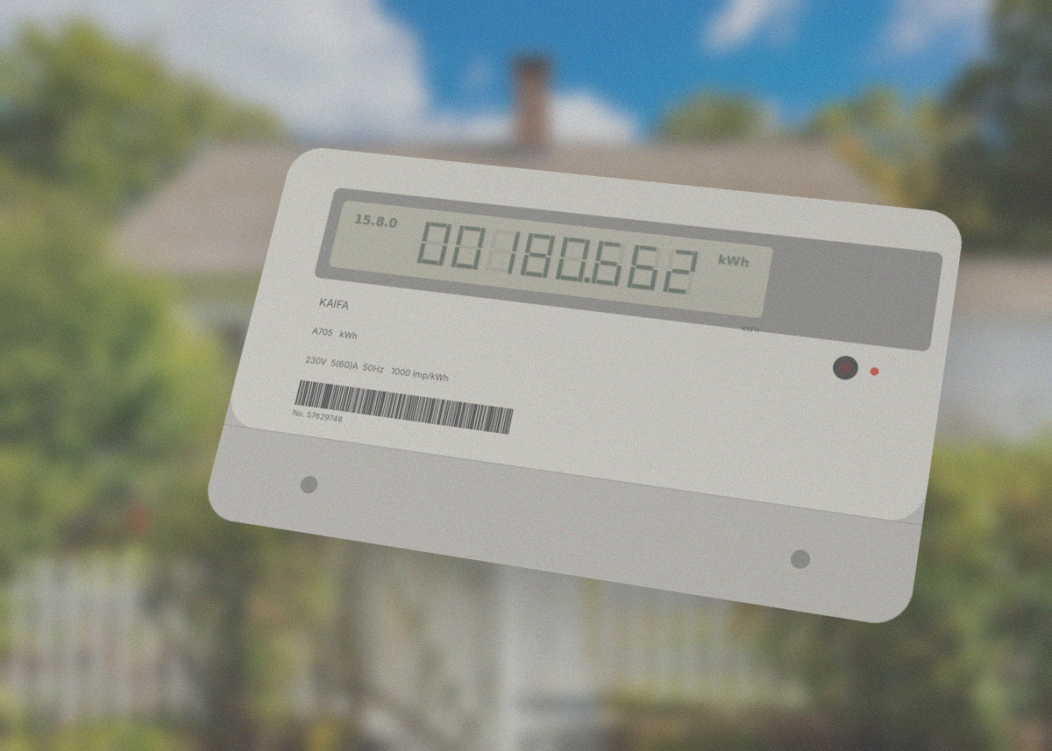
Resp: 180.662 kWh
